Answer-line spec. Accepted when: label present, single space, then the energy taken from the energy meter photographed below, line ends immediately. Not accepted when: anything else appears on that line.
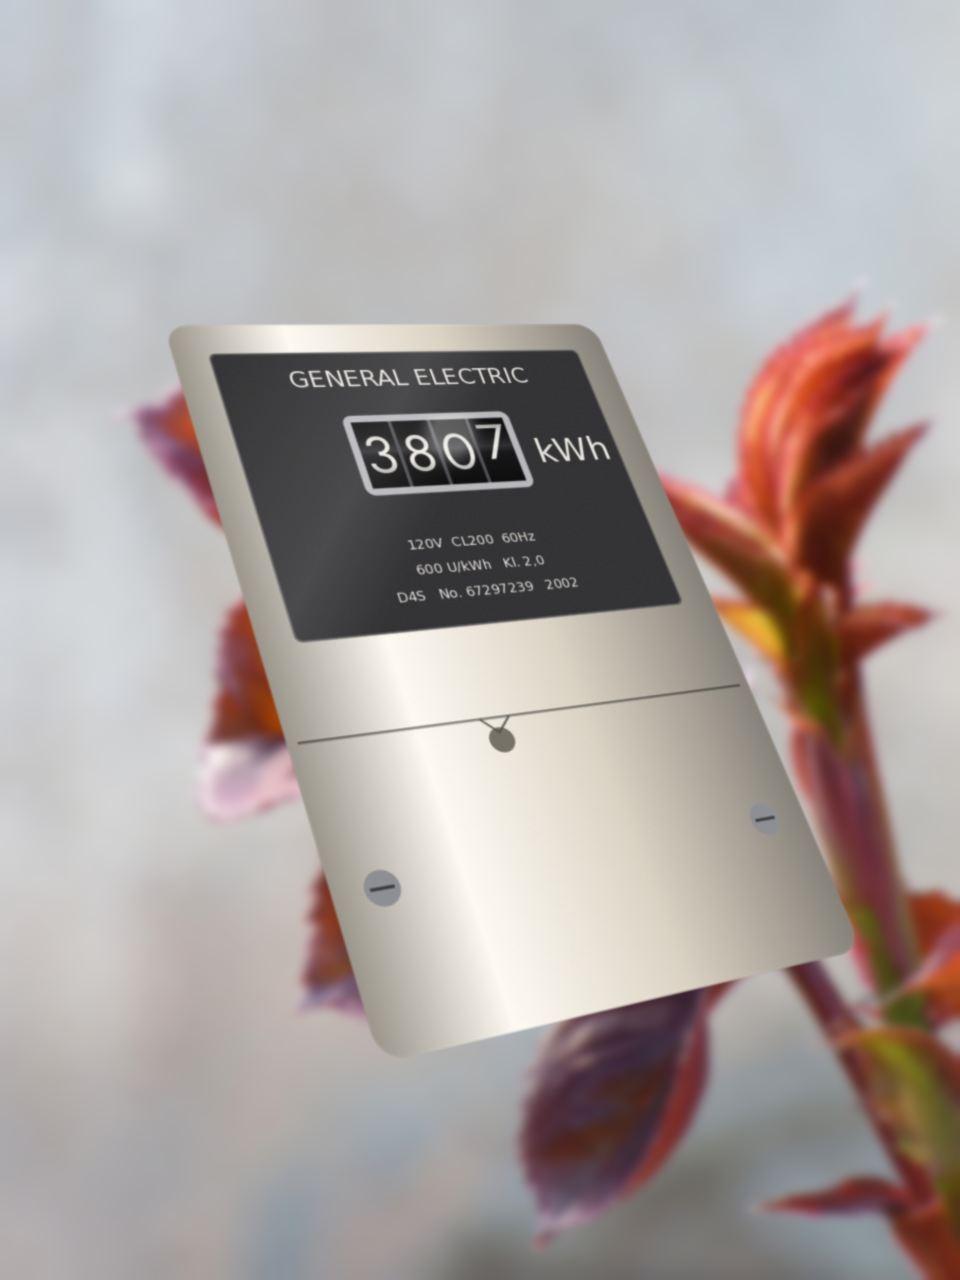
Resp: 3807 kWh
